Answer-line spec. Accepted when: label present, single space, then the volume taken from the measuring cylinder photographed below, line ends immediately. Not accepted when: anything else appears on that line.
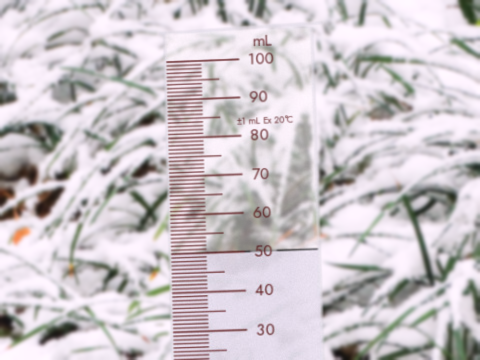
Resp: 50 mL
